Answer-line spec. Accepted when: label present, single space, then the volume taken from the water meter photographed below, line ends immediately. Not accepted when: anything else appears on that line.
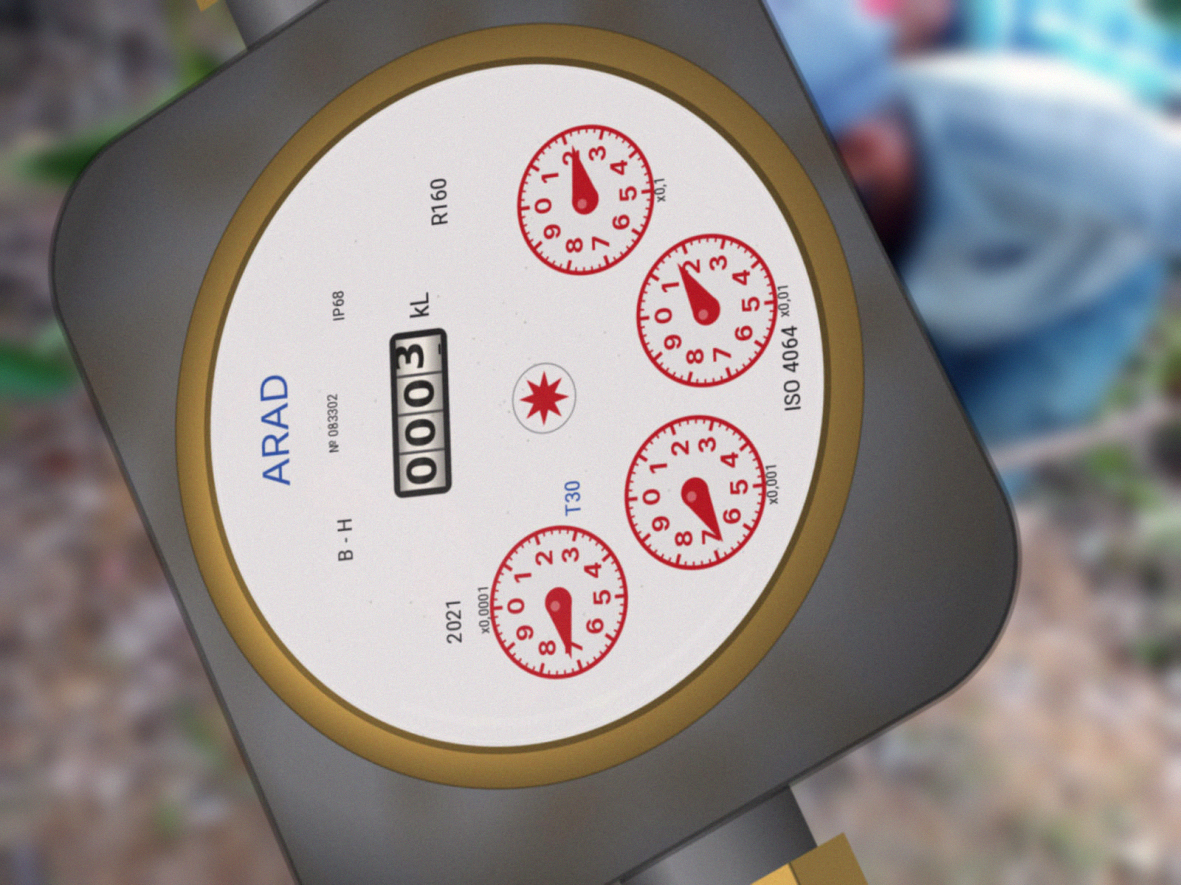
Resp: 3.2167 kL
